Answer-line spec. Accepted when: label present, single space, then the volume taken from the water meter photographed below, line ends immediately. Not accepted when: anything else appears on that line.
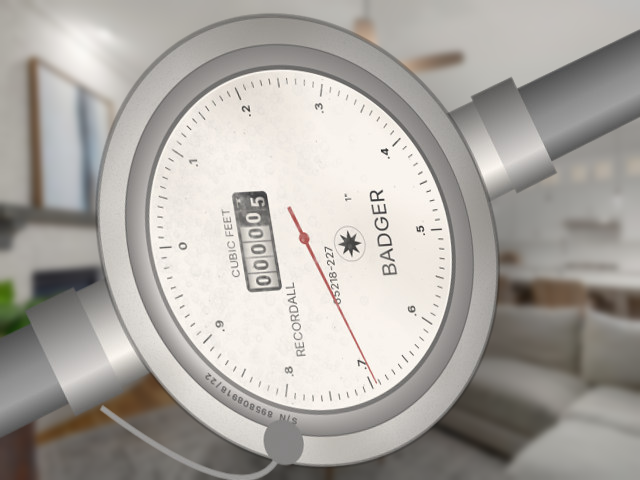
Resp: 4.69 ft³
